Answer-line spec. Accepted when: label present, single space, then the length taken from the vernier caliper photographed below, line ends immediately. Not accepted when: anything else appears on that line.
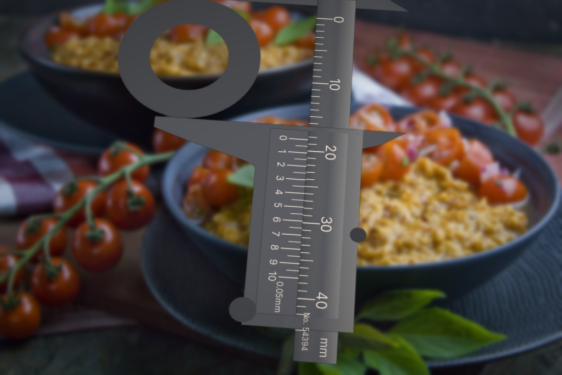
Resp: 18.4 mm
